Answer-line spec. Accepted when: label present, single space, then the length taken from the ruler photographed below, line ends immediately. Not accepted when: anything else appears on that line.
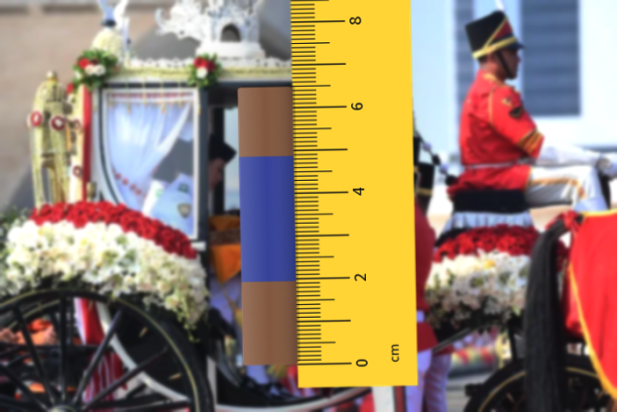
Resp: 6.5 cm
